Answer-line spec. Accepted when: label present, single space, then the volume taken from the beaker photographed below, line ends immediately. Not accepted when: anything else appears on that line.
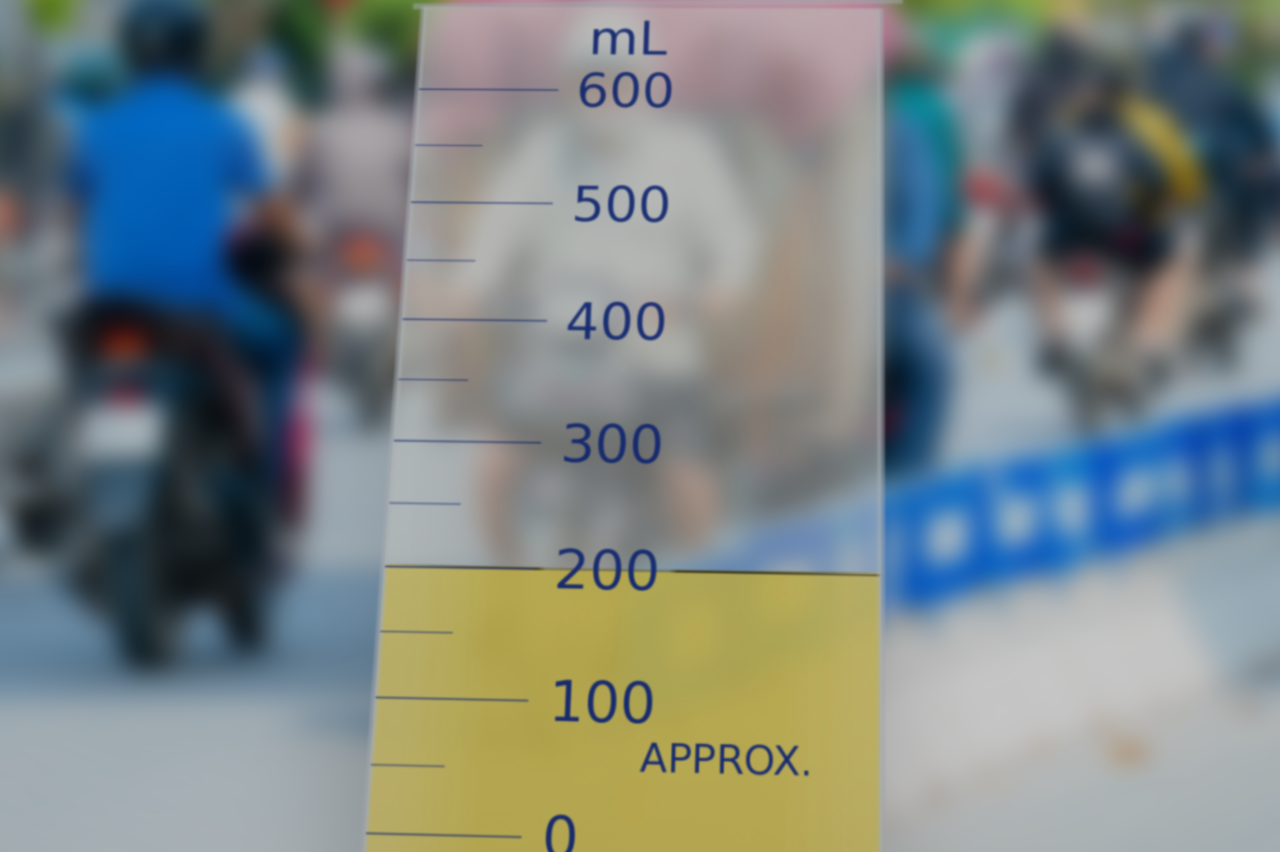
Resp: 200 mL
